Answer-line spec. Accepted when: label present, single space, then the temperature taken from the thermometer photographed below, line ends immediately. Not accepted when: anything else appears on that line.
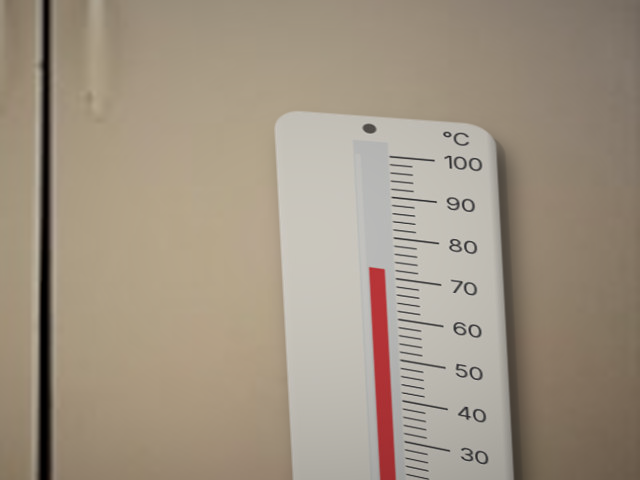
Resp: 72 °C
